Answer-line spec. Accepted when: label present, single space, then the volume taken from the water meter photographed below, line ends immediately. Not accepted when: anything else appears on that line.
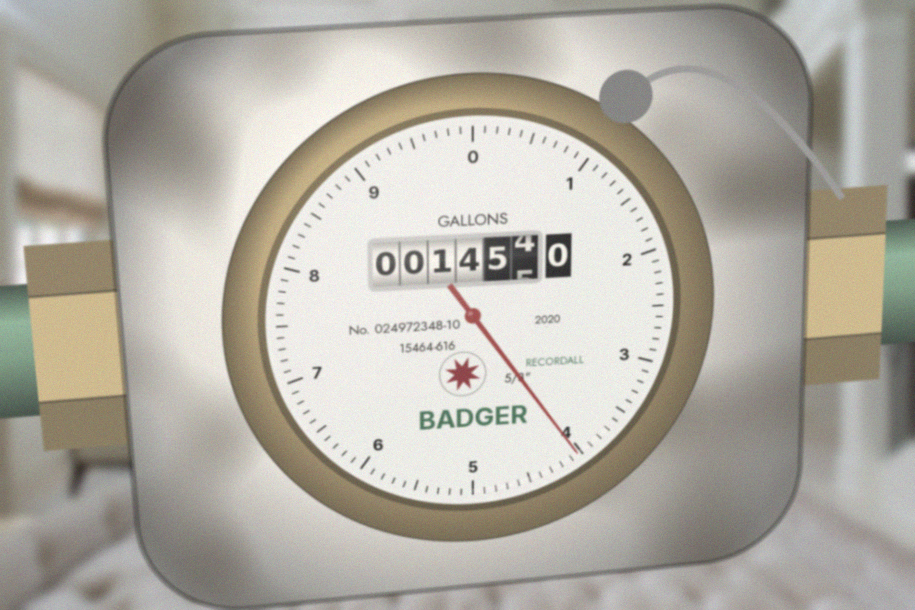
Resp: 14544.0 gal
